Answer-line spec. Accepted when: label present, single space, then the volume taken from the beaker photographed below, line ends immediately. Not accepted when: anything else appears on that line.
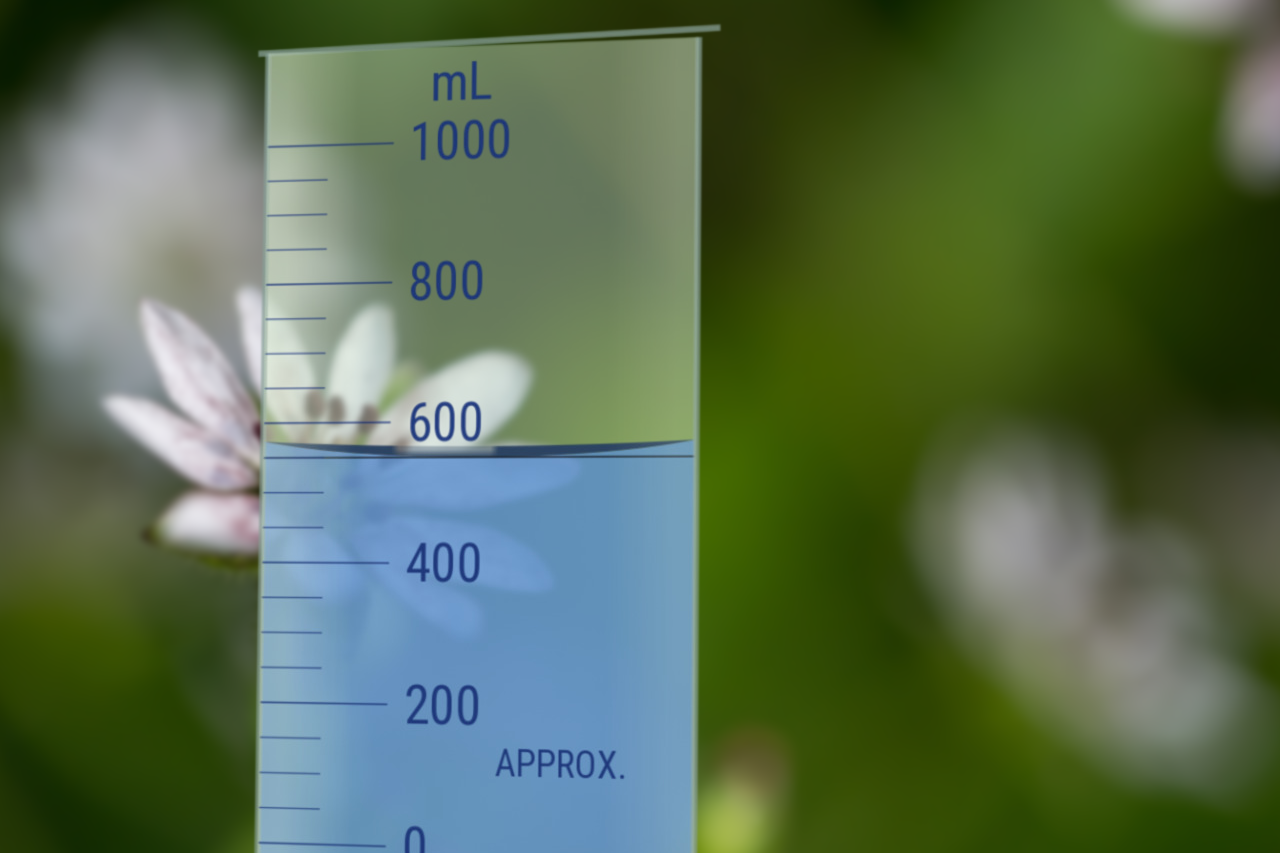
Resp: 550 mL
